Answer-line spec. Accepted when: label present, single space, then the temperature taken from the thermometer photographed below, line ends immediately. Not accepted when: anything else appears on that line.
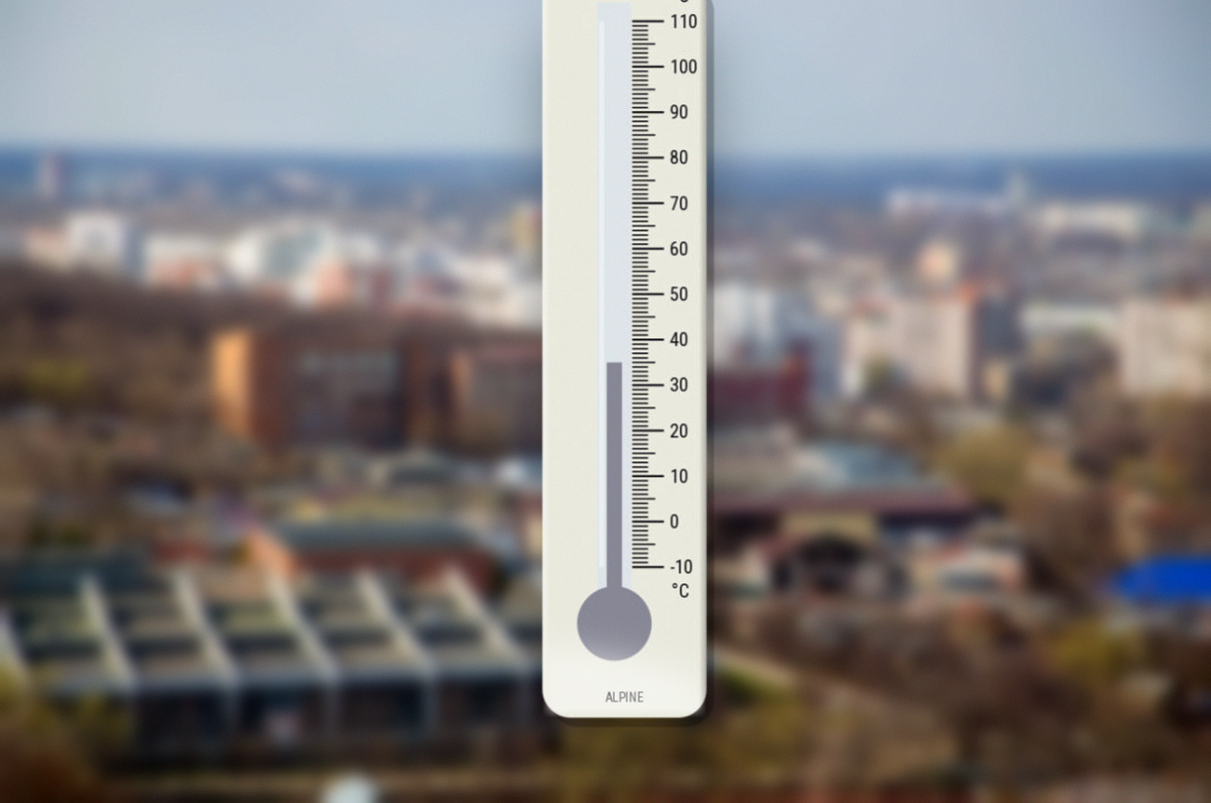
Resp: 35 °C
